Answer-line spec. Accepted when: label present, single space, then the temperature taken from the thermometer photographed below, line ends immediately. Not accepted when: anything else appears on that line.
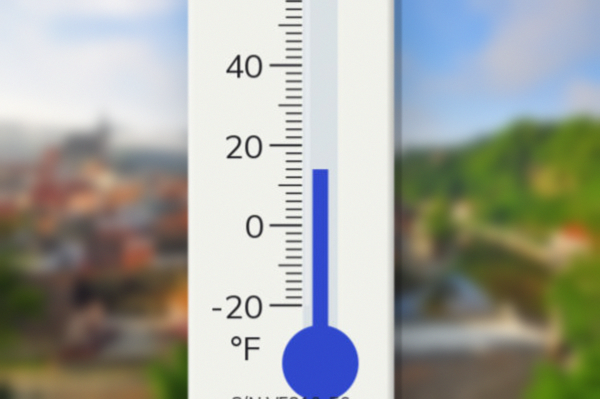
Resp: 14 °F
